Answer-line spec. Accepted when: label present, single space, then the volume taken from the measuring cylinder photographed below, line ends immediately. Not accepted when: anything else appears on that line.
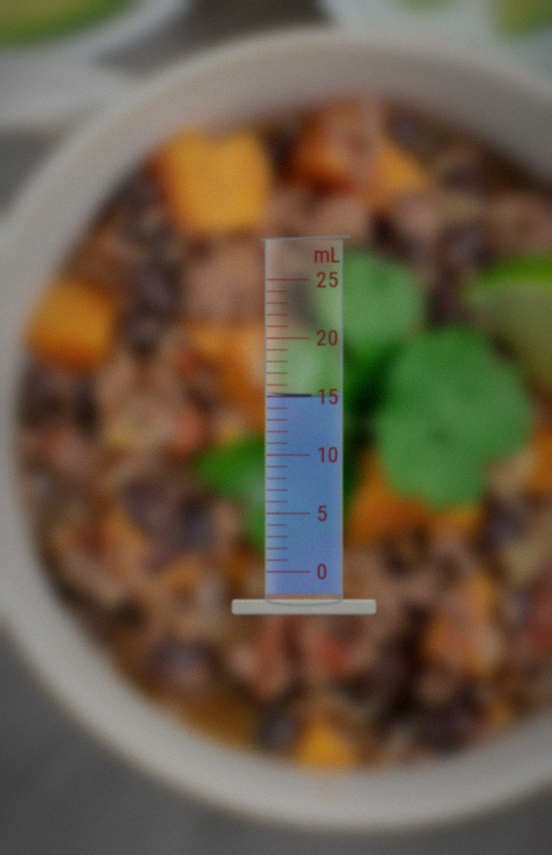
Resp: 15 mL
